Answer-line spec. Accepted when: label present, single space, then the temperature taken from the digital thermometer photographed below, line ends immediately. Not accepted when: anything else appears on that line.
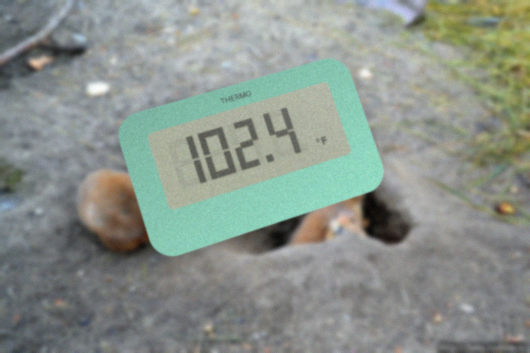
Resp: 102.4 °F
